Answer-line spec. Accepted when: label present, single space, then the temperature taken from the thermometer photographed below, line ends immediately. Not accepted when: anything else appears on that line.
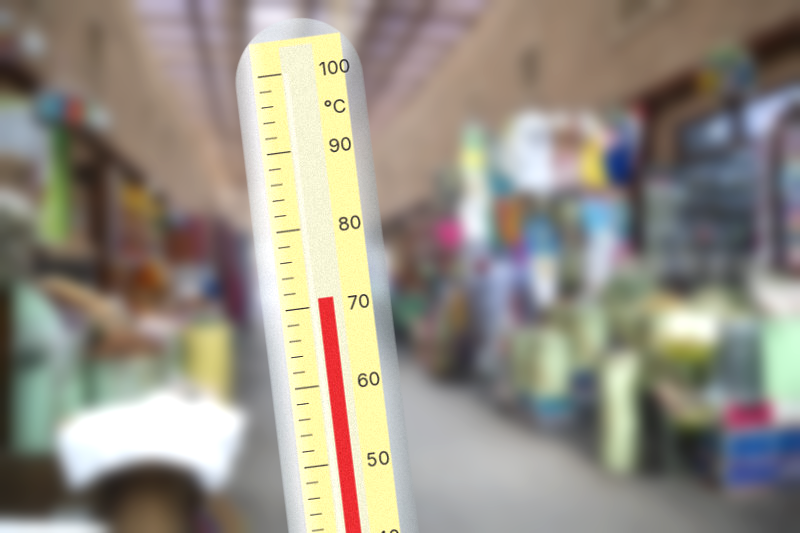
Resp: 71 °C
